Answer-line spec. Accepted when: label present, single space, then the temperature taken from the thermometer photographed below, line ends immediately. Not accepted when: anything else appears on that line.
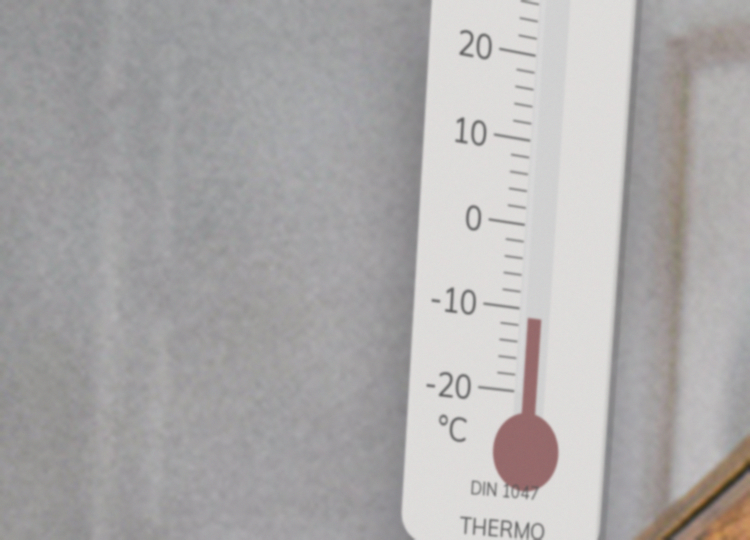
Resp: -11 °C
